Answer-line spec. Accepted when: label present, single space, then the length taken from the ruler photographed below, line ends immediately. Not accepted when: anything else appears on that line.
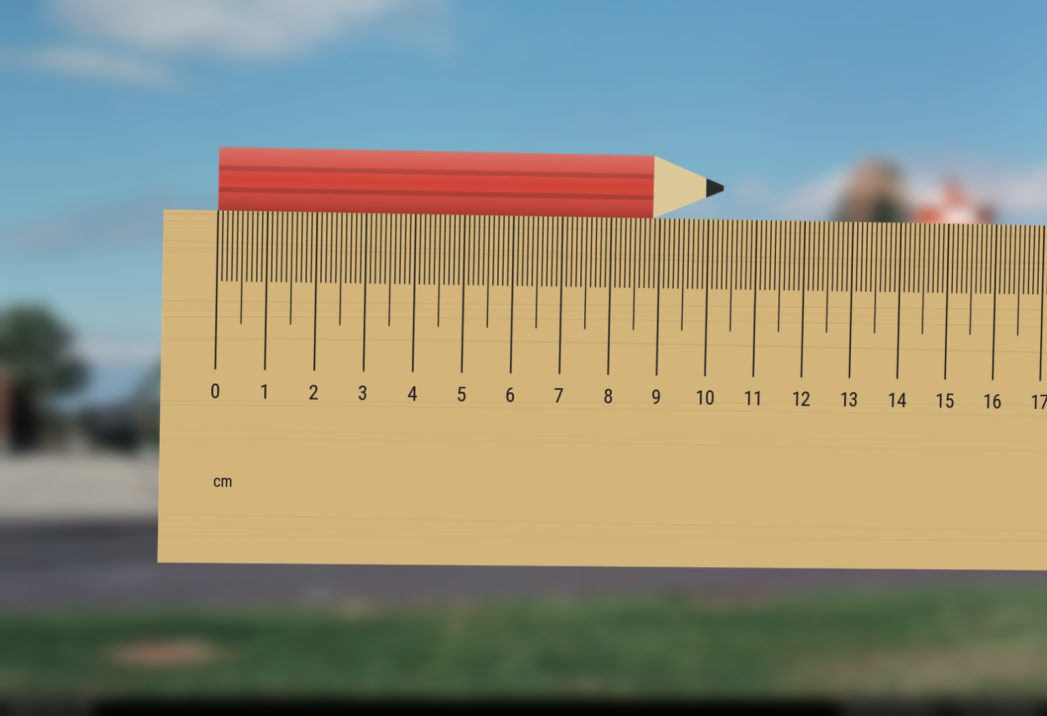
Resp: 10.3 cm
